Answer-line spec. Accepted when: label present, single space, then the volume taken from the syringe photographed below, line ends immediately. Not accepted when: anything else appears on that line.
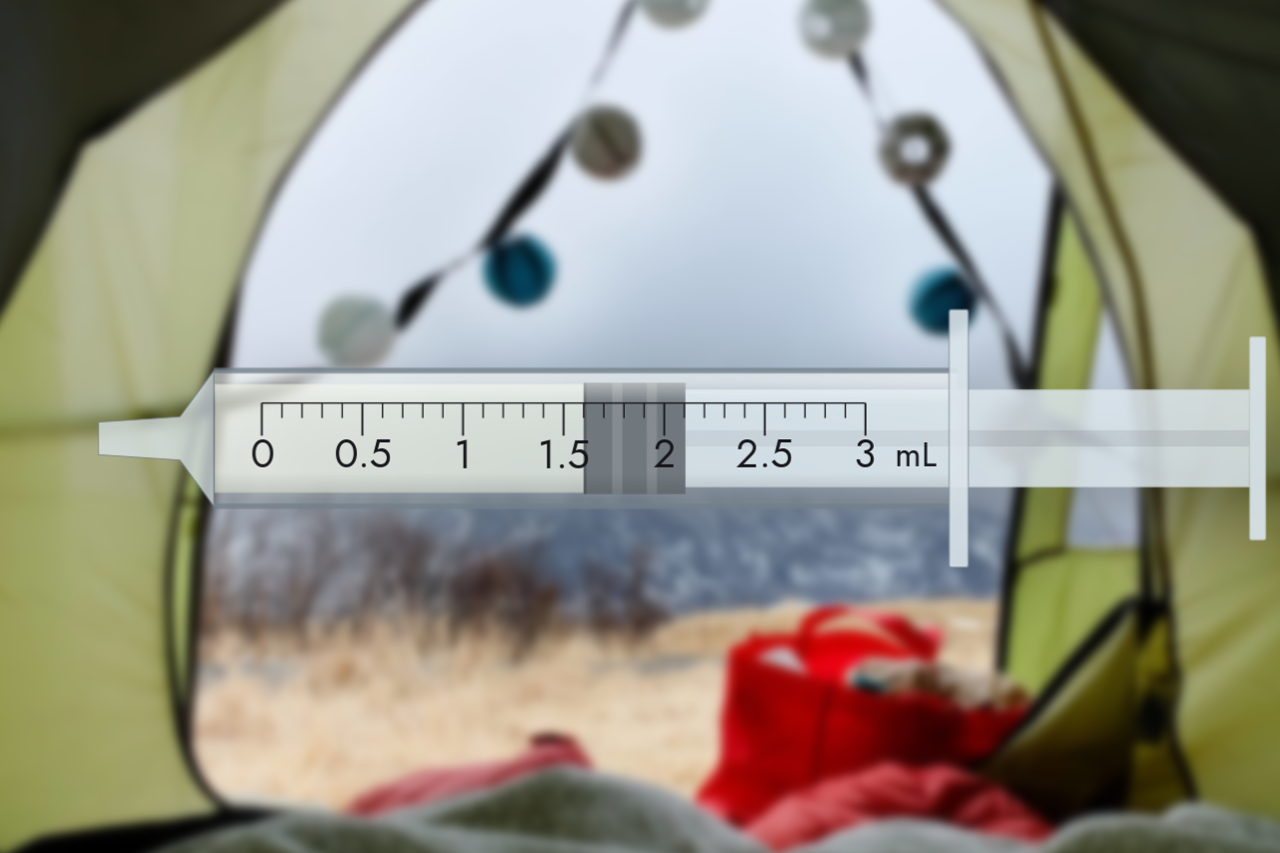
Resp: 1.6 mL
